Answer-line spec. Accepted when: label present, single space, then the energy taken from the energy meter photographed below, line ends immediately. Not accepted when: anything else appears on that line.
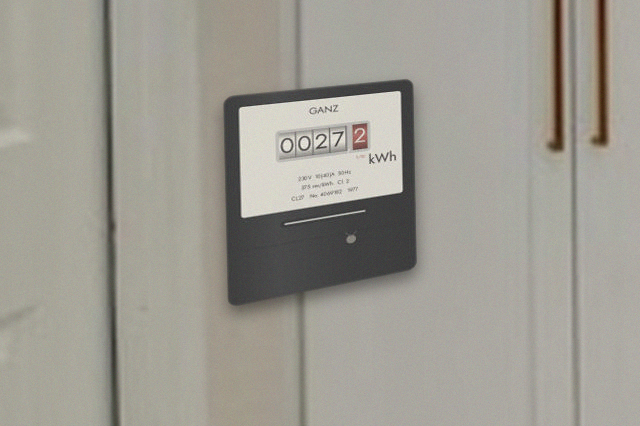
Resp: 27.2 kWh
